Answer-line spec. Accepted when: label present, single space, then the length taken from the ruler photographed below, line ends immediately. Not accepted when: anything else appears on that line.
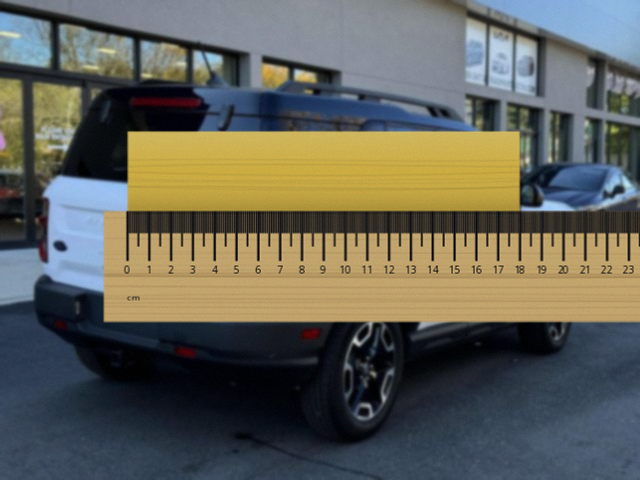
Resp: 18 cm
